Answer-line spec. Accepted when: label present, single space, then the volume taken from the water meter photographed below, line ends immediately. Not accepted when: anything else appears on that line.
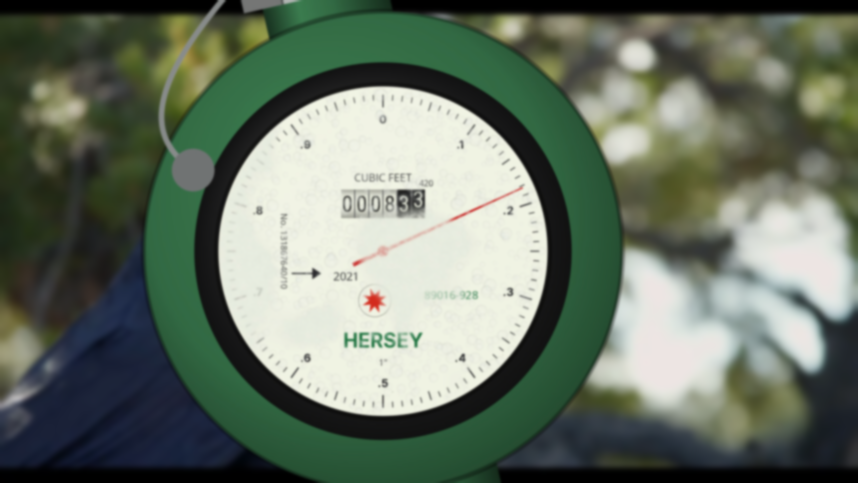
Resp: 833.18 ft³
